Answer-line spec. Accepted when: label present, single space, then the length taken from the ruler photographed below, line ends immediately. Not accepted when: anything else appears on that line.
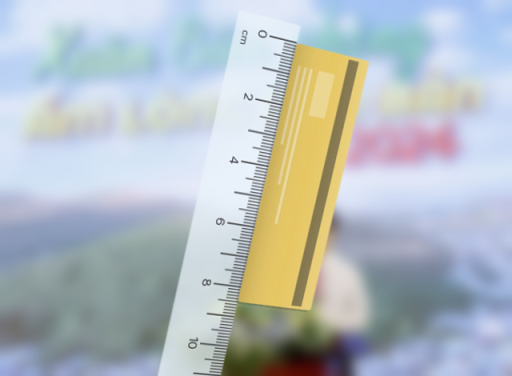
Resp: 8.5 cm
